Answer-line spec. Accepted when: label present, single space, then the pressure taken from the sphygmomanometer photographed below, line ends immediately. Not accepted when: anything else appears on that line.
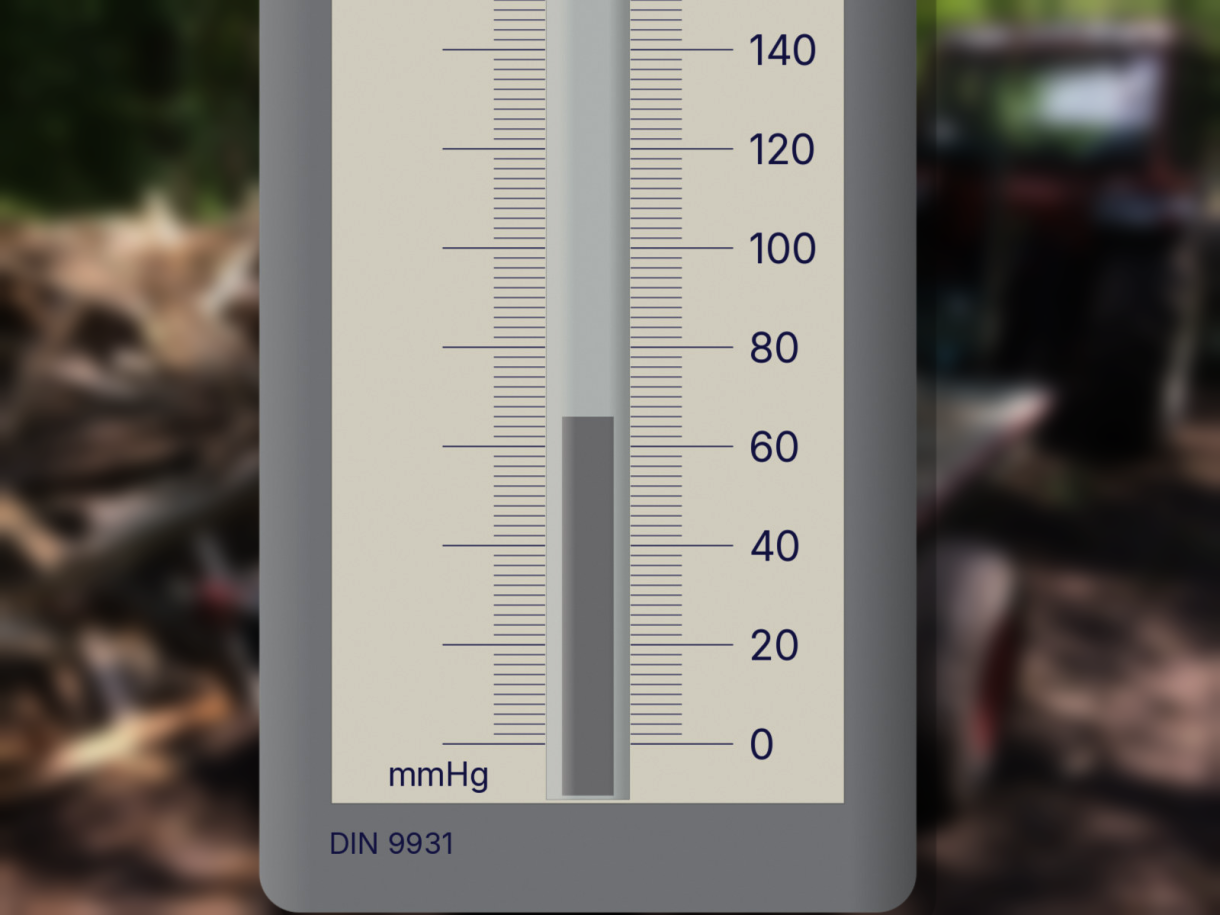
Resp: 66 mmHg
